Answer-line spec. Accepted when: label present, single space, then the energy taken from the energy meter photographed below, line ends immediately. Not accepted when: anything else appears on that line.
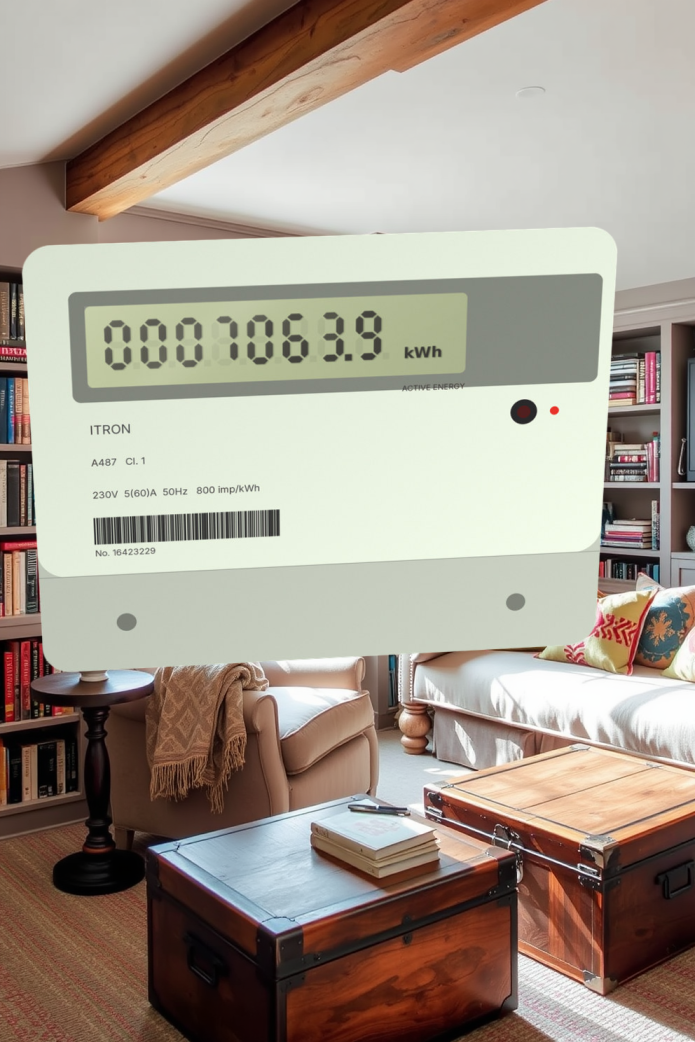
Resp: 7063.9 kWh
